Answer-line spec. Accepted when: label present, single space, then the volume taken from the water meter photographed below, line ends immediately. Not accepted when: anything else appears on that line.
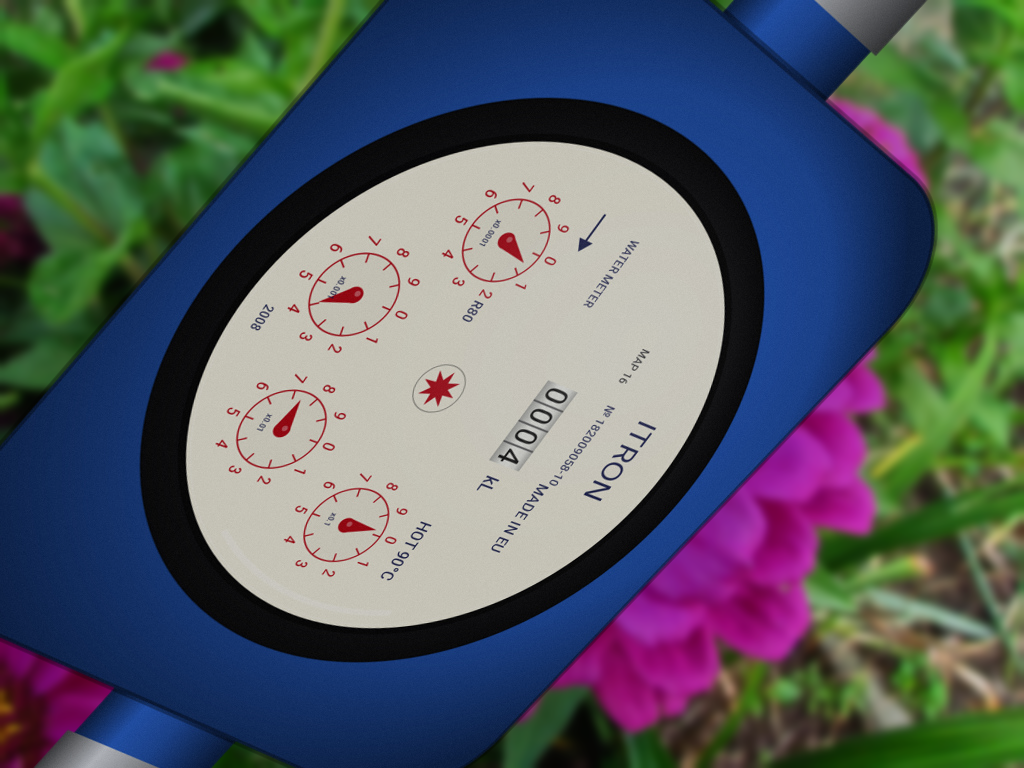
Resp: 3.9740 kL
